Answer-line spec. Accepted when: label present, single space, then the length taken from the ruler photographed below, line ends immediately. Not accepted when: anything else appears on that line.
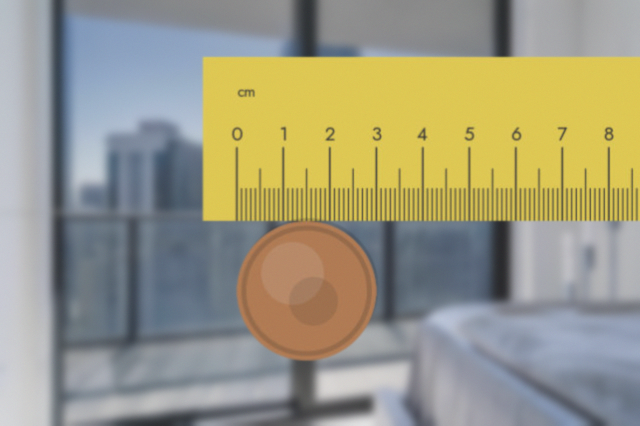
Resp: 3 cm
